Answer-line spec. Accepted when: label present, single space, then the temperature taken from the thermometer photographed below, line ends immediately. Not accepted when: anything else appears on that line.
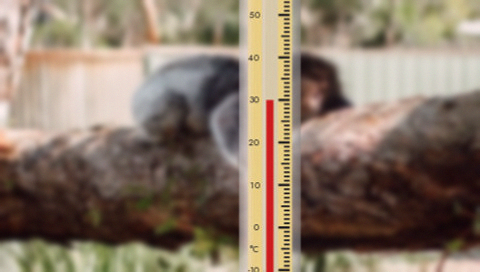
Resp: 30 °C
